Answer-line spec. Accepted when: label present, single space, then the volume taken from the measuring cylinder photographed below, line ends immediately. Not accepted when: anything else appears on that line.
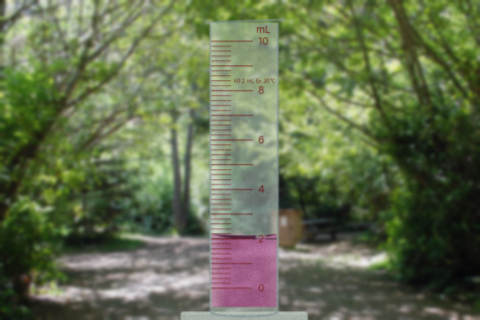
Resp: 2 mL
